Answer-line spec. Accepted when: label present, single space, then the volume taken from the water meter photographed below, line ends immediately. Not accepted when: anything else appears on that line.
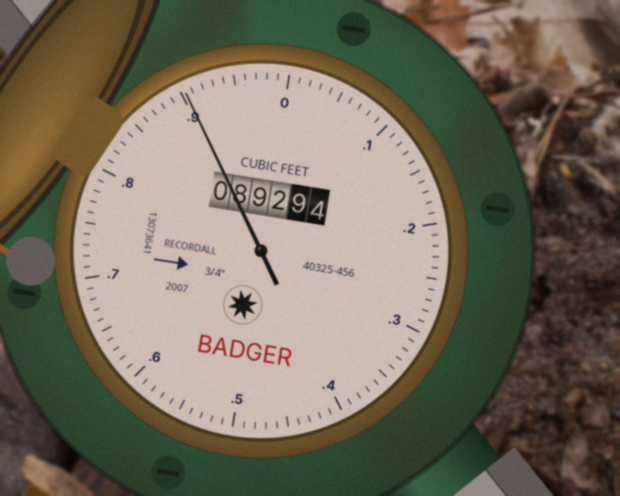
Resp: 89293.90 ft³
